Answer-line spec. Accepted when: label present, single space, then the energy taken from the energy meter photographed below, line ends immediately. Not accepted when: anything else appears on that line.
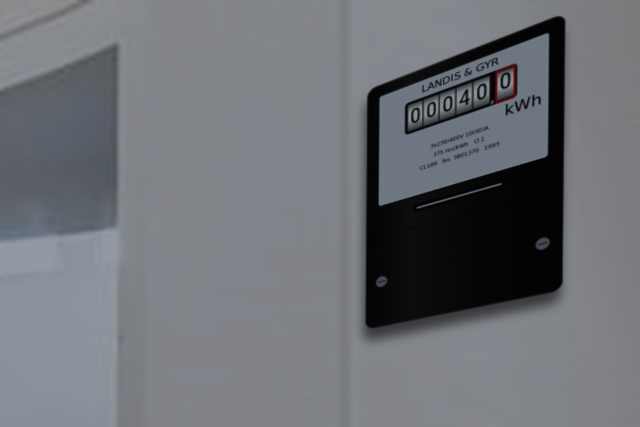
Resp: 40.0 kWh
